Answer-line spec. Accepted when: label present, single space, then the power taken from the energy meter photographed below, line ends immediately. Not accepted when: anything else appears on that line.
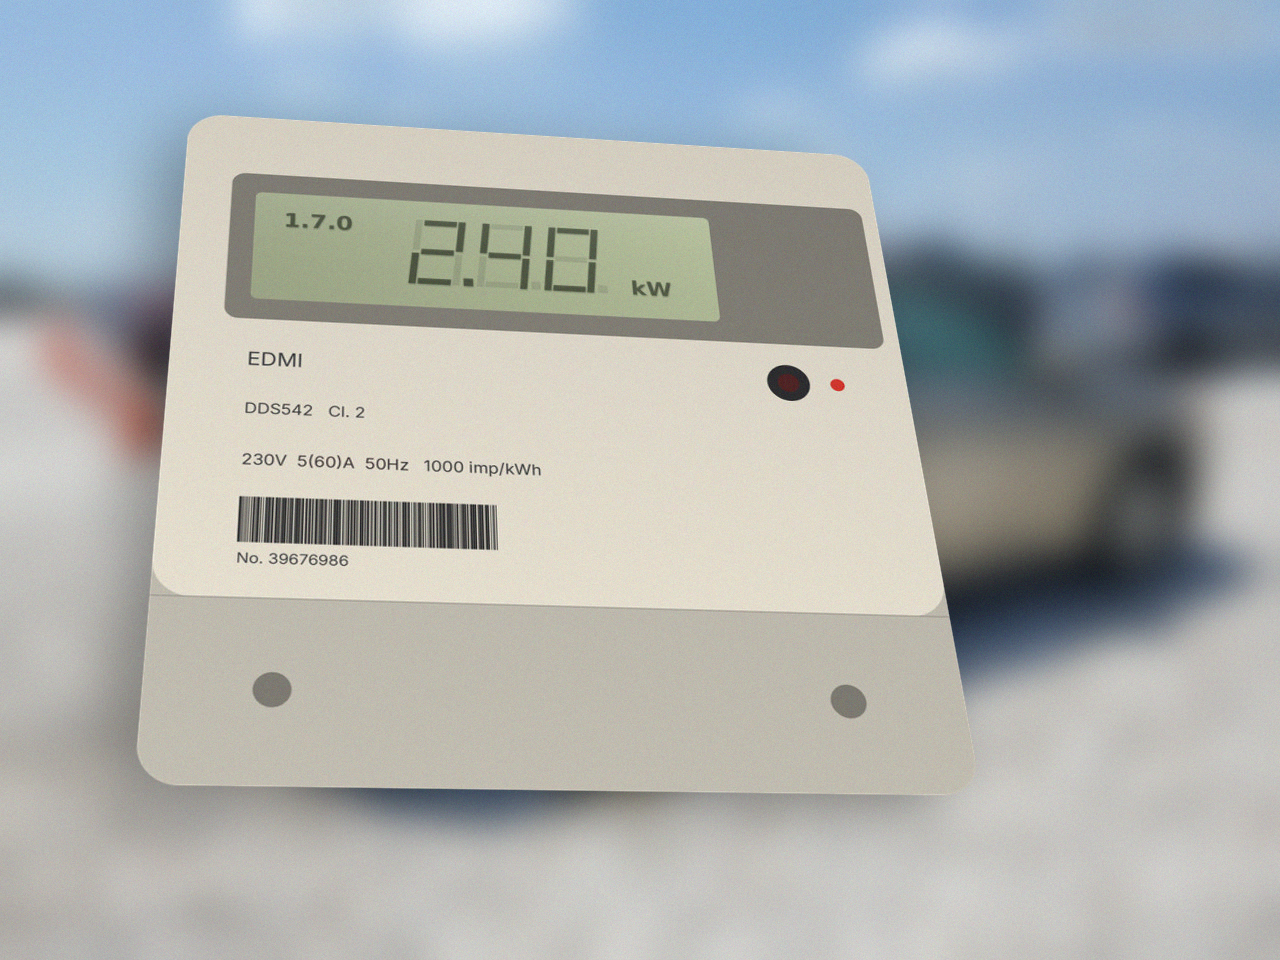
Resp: 2.40 kW
